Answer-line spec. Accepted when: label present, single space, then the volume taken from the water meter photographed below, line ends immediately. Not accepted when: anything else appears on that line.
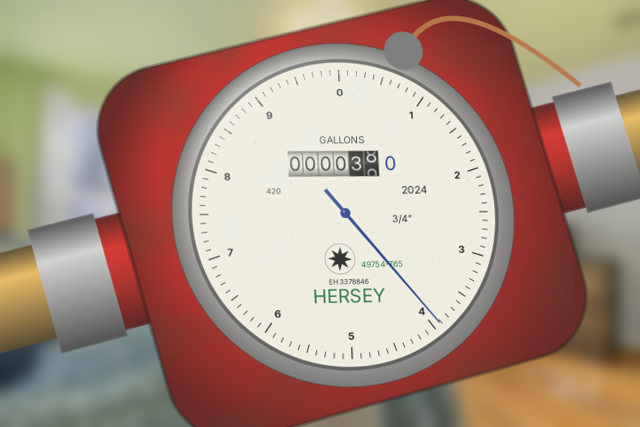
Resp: 383.9 gal
